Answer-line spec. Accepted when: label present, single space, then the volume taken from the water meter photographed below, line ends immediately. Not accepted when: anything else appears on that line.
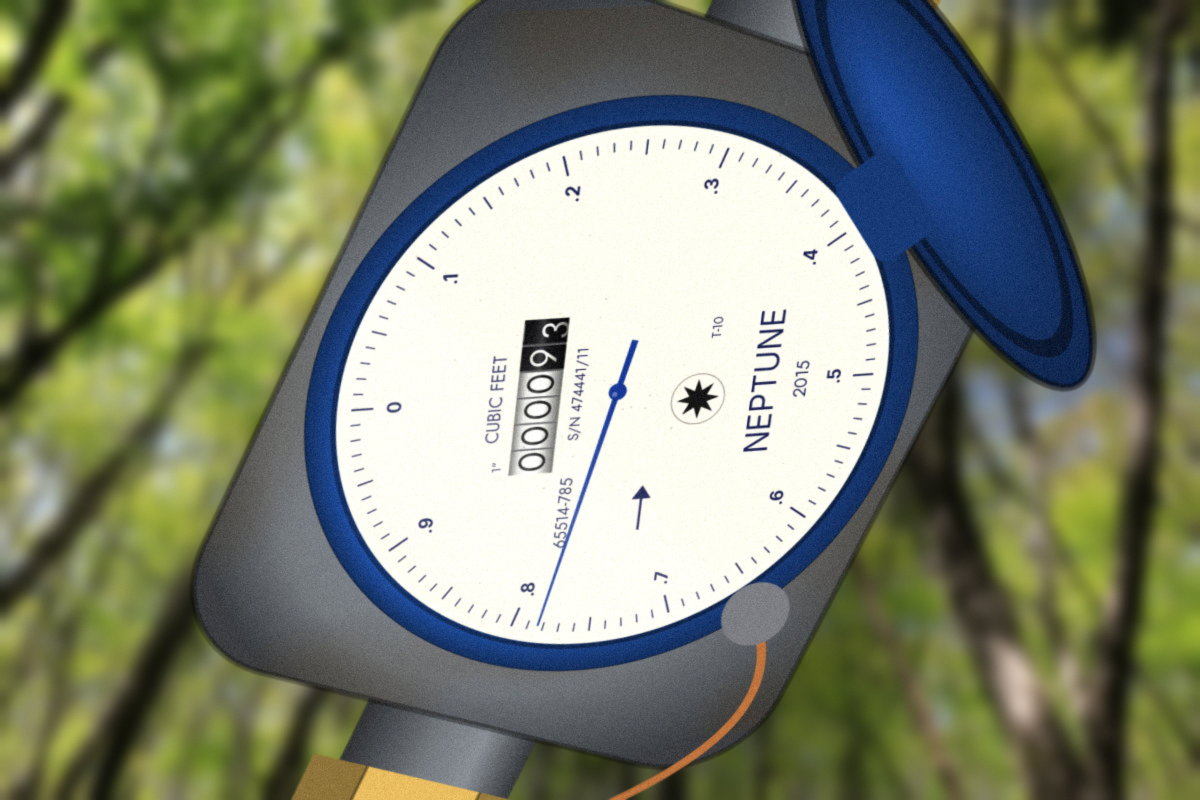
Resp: 92.78 ft³
